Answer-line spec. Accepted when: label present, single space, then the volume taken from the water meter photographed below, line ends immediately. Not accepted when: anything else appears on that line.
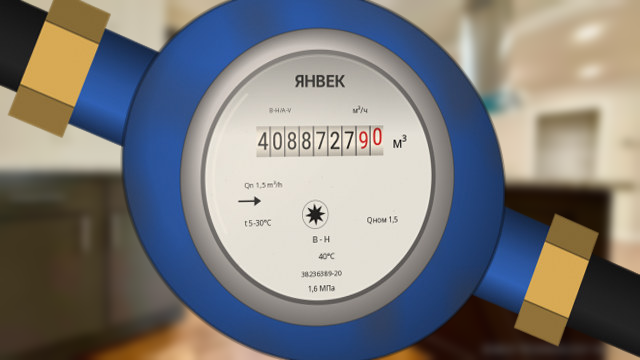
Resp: 4088727.90 m³
